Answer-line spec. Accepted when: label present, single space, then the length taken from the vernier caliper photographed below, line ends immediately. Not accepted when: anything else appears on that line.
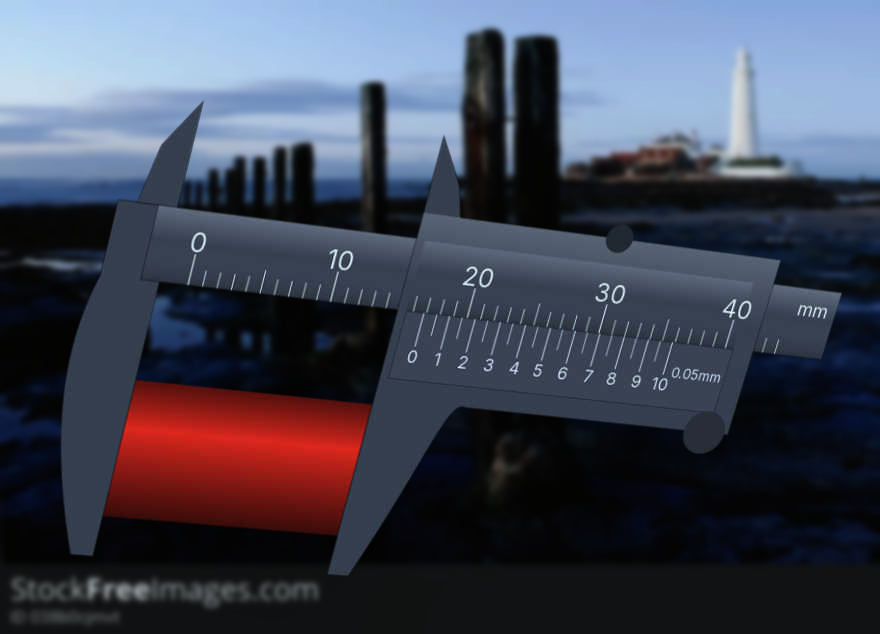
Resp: 16.8 mm
